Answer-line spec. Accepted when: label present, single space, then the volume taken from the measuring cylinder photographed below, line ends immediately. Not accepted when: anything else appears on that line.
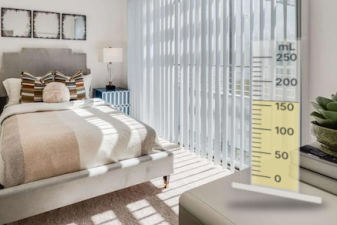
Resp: 160 mL
